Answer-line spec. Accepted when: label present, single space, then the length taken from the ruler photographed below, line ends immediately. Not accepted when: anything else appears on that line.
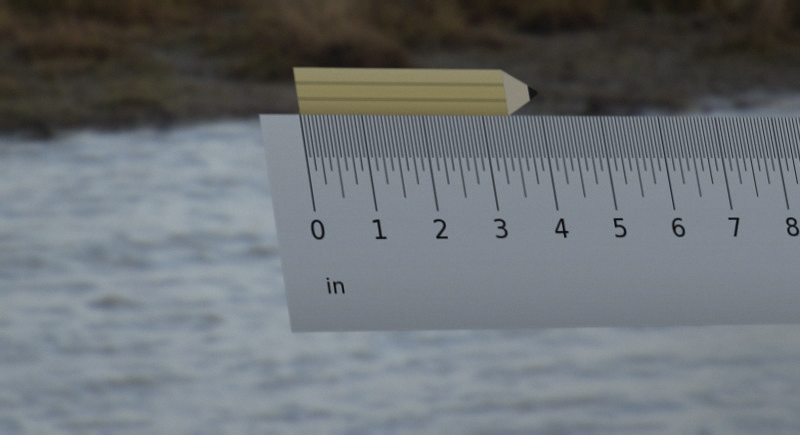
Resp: 4 in
